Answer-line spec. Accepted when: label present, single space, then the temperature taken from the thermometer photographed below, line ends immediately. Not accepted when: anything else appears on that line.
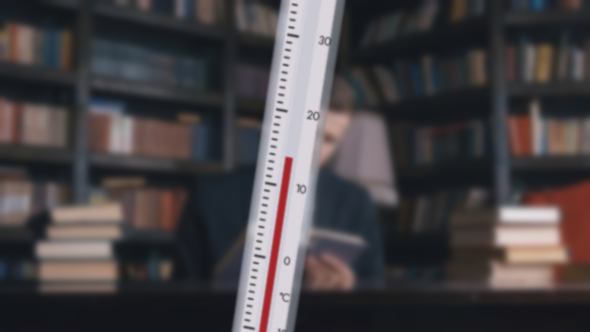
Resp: 14 °C
